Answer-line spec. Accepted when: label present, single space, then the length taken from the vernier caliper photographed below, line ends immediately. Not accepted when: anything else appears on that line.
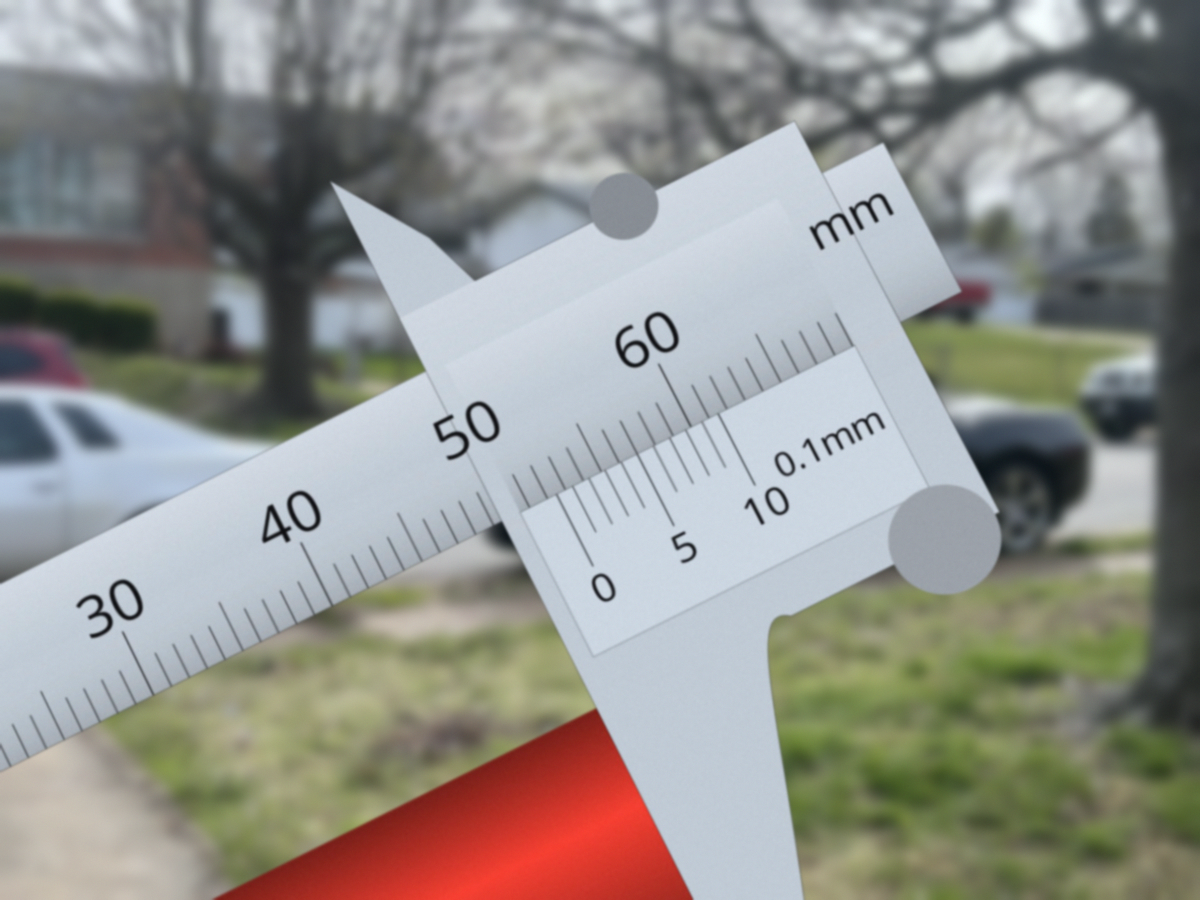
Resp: 52.5 mm
